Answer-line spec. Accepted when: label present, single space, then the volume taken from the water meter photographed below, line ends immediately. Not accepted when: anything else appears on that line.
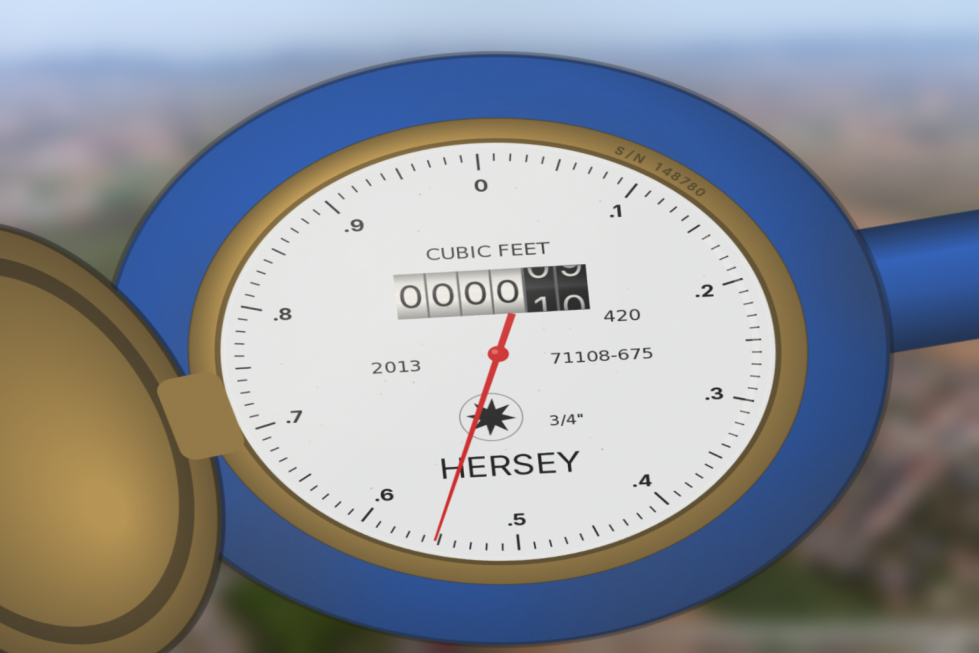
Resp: 9.55 ft³
